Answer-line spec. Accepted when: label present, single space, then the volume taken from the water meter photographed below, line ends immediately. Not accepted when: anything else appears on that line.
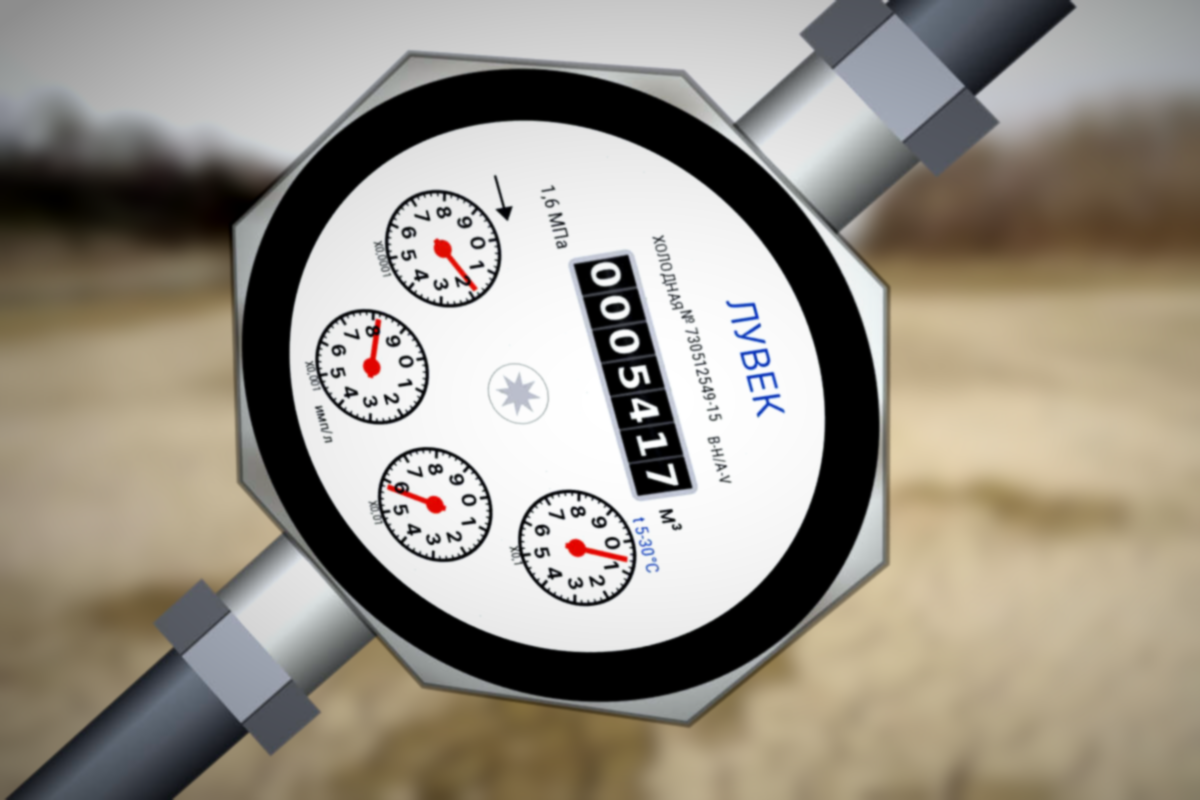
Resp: 5417.0581 m³
